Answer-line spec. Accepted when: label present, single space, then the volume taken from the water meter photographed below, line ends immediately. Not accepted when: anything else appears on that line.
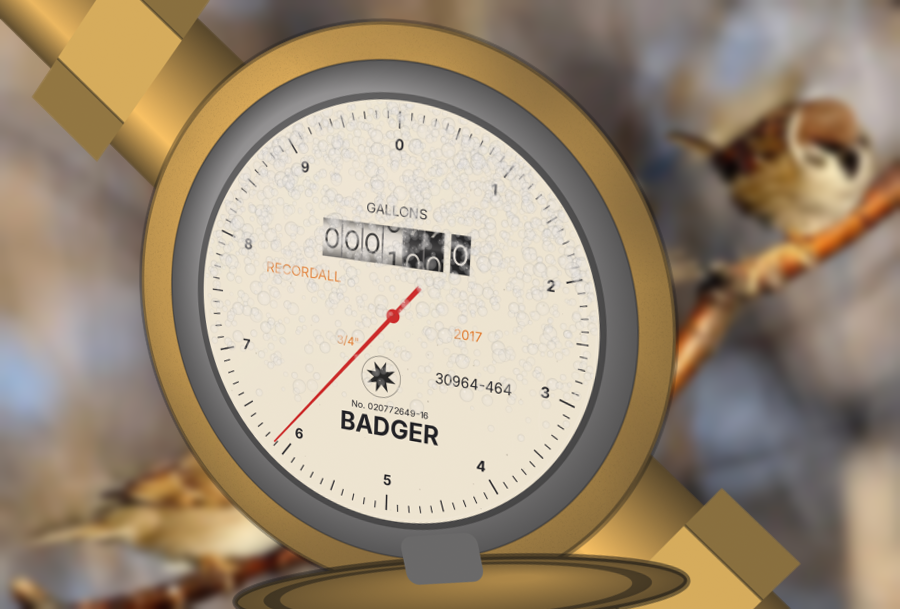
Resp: 996.1 gal
